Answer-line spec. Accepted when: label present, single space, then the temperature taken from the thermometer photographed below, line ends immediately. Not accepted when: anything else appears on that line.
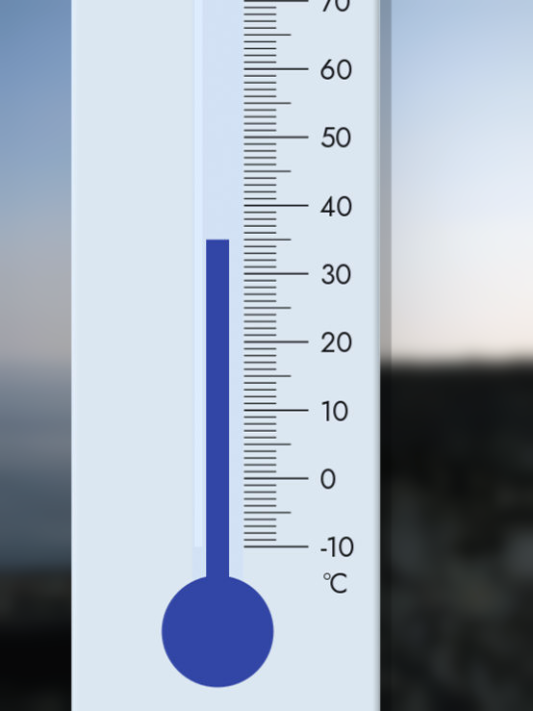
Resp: 35 °C
